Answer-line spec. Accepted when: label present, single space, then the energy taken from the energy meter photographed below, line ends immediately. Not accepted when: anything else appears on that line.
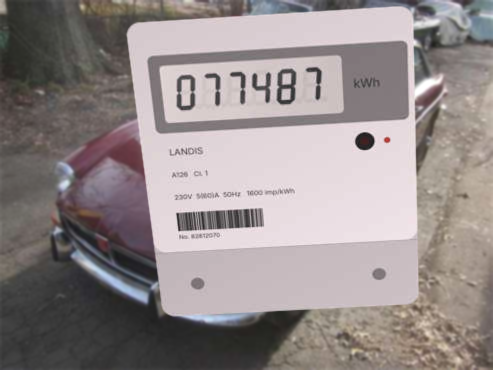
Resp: 77487 kWh
